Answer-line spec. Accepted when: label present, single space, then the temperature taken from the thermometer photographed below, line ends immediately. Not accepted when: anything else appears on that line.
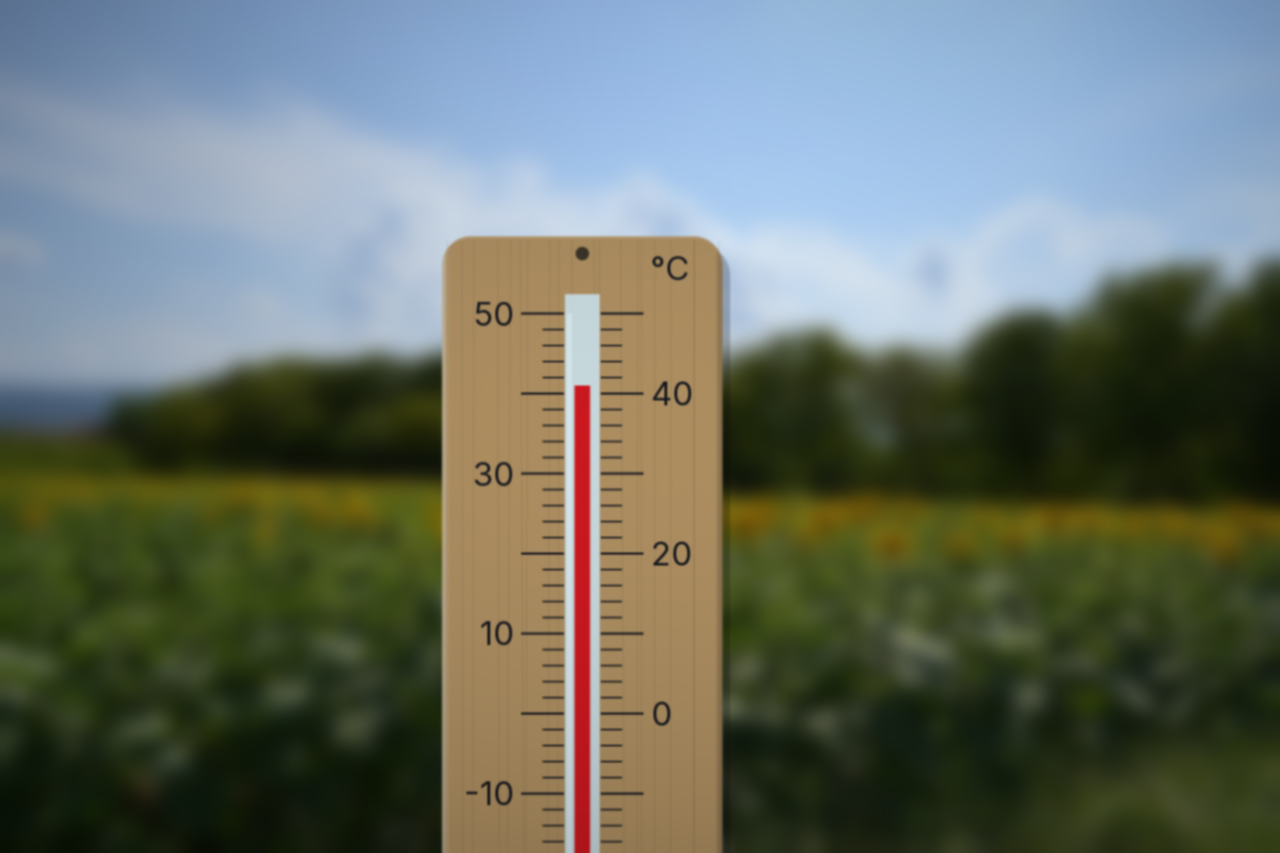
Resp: 41 °C
